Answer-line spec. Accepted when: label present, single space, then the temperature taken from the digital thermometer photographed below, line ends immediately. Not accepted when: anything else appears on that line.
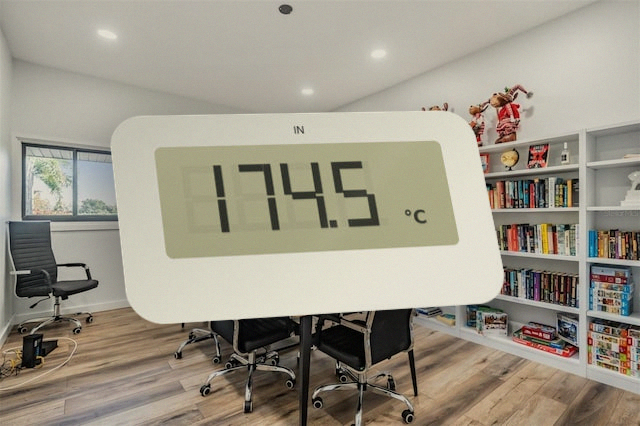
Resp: 174.5 °C
